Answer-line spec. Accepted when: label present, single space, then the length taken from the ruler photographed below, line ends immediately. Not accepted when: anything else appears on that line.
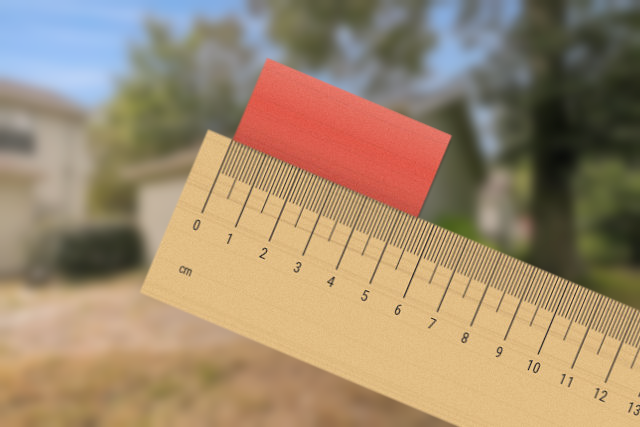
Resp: 5.5 cm
